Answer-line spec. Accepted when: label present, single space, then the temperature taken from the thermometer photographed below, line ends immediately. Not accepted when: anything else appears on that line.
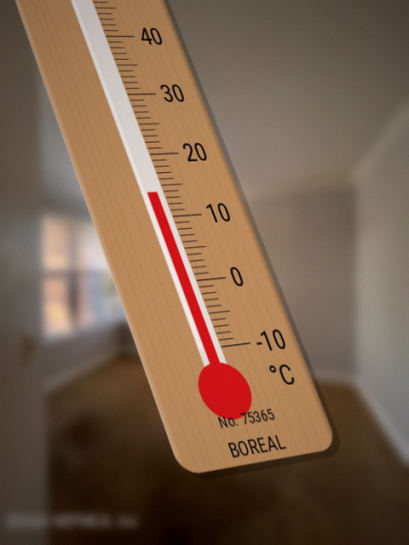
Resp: 14 °C
